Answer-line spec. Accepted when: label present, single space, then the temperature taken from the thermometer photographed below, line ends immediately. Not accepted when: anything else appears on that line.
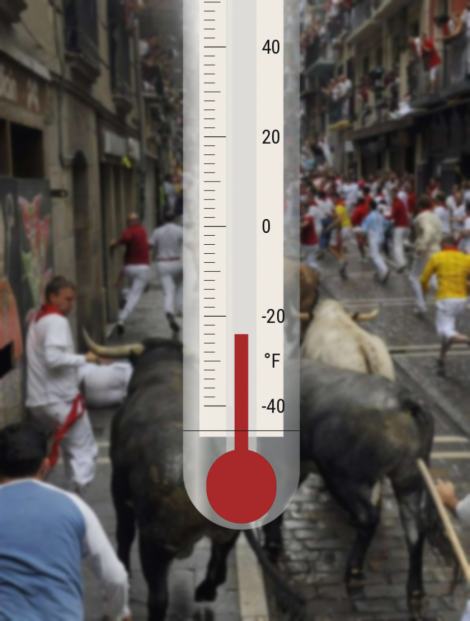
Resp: -24 °F
